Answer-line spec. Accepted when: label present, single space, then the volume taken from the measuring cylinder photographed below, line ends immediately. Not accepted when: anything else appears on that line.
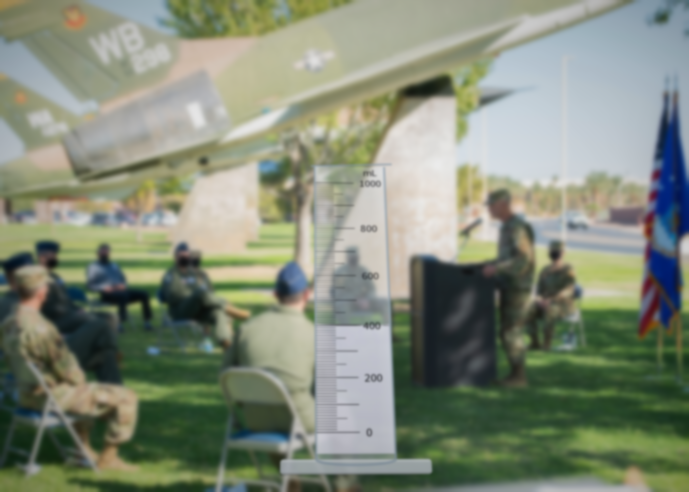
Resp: 400 mL
